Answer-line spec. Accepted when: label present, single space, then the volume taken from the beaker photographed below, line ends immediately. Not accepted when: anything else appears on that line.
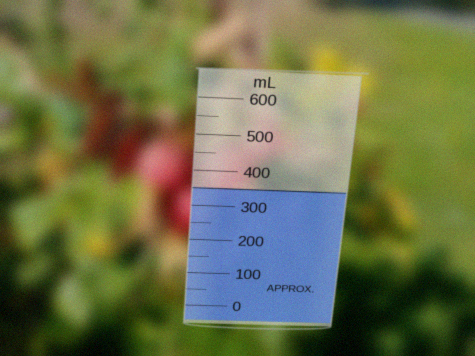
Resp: 350 mL
